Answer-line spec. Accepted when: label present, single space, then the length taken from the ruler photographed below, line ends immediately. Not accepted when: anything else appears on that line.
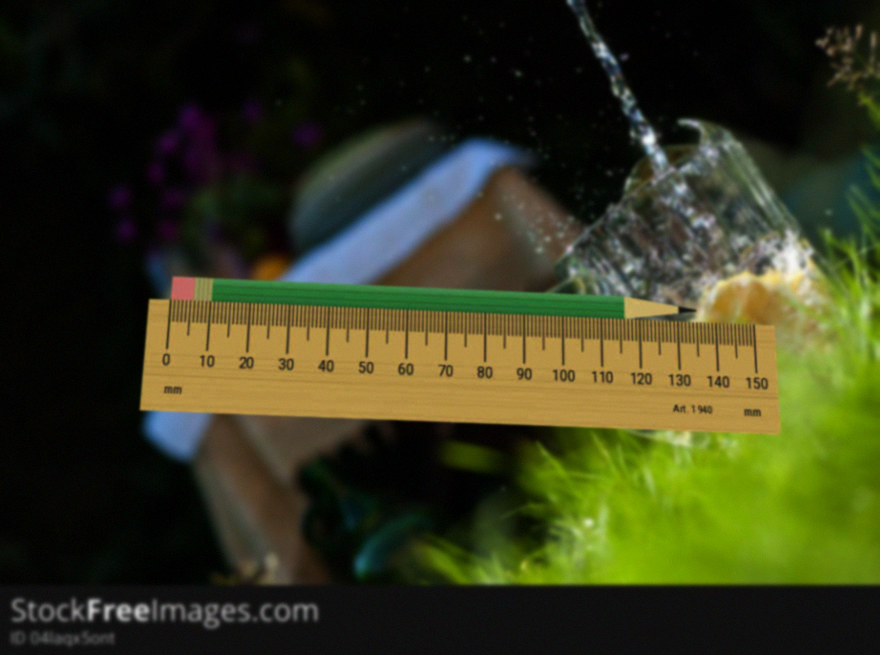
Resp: 135 mm
